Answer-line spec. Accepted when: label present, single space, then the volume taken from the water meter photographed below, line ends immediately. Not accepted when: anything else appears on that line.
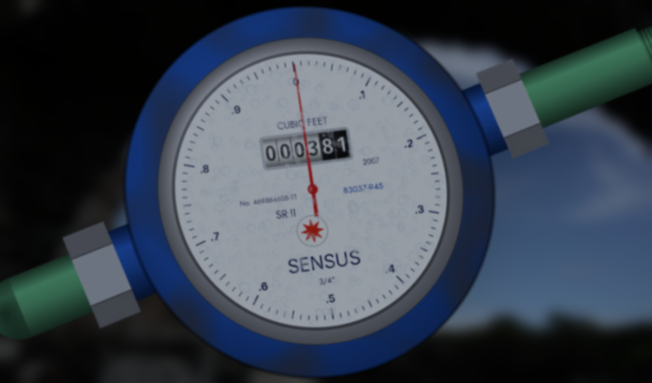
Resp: 381.00 ft³
